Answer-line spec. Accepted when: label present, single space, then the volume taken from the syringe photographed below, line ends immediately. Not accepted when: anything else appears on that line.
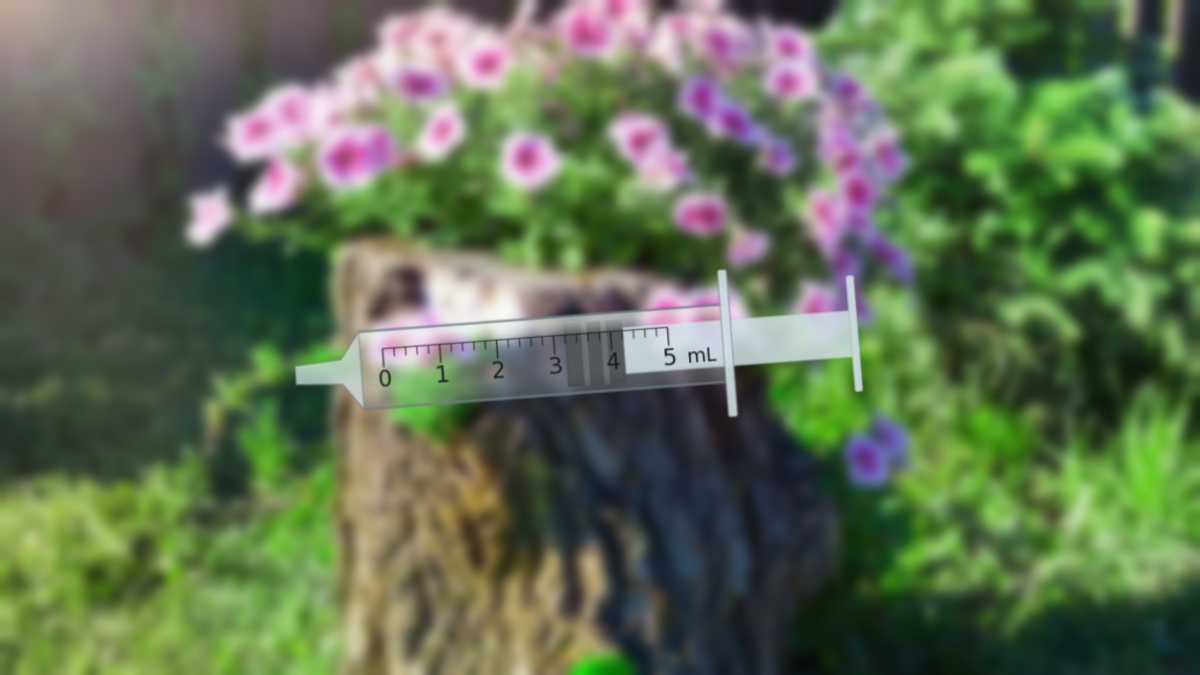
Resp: 3.2 mL
